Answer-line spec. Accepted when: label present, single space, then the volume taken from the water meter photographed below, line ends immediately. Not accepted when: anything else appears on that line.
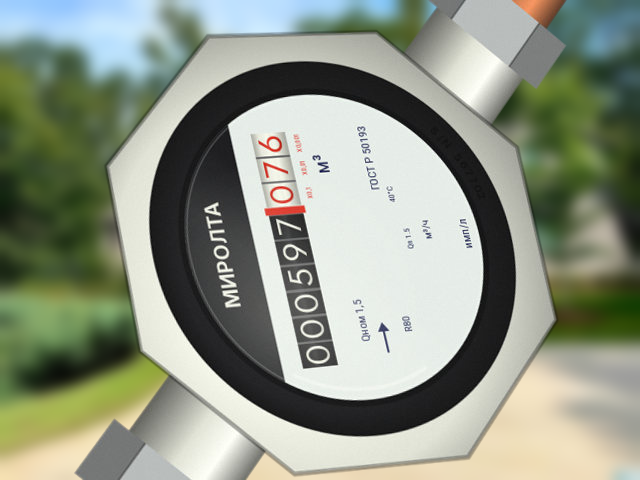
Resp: 597.076 m³
